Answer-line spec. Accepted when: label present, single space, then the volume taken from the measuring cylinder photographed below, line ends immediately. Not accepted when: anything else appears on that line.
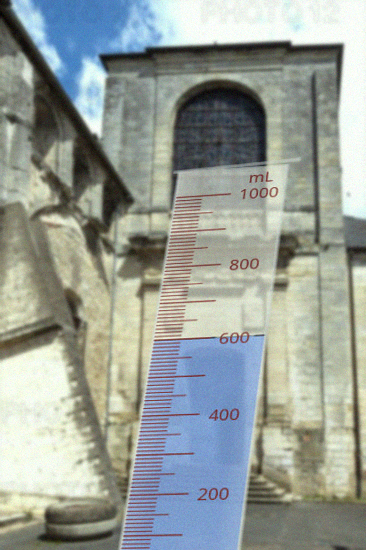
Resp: 600 mL
